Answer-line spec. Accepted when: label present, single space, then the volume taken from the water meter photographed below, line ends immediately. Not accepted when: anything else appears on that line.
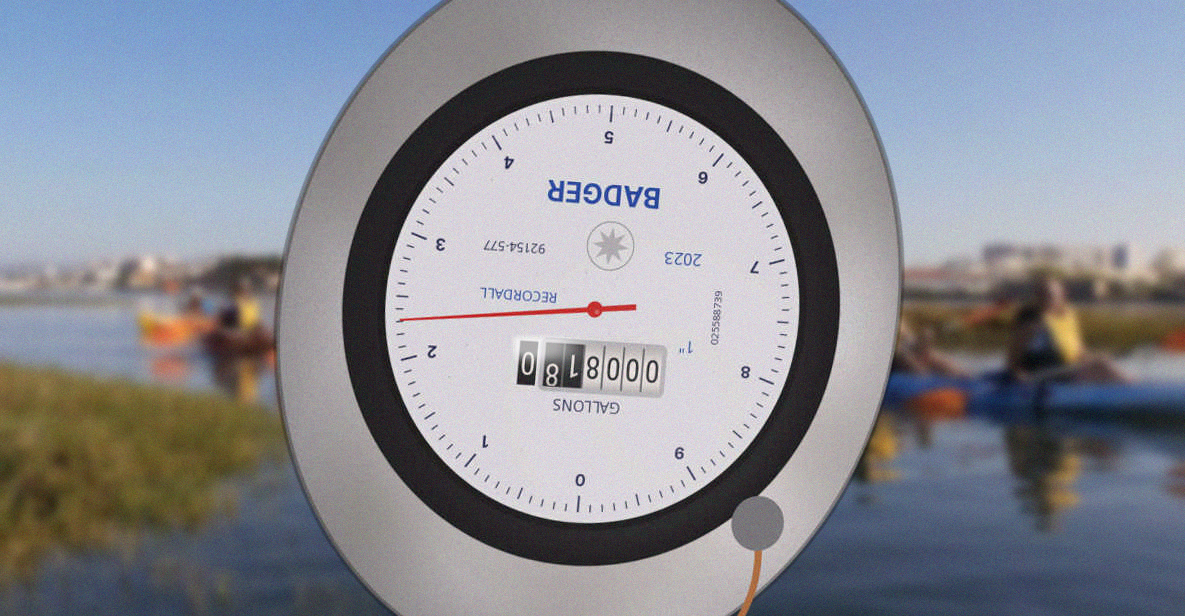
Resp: 8182.3 gal
